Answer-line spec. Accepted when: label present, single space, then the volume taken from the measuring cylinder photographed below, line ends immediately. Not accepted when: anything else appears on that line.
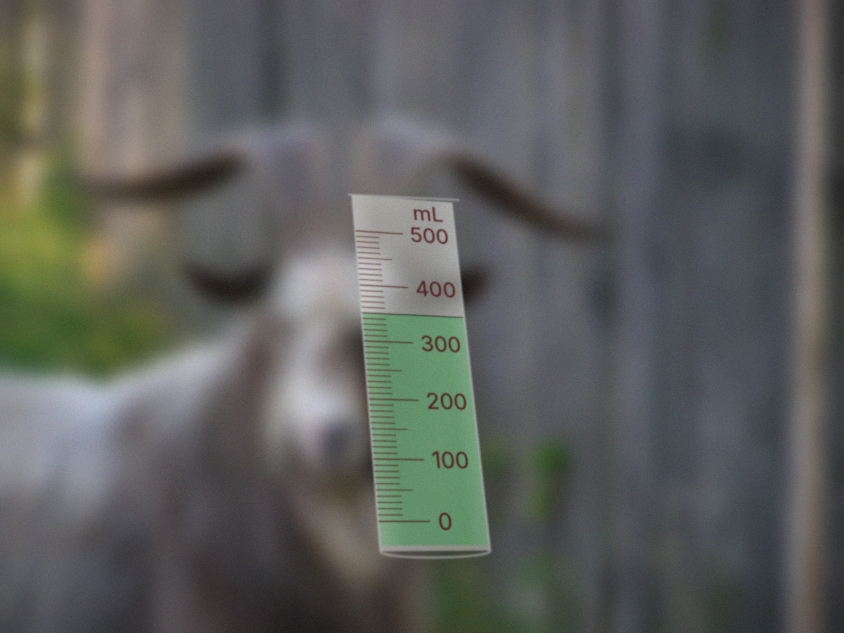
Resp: 350 mL
